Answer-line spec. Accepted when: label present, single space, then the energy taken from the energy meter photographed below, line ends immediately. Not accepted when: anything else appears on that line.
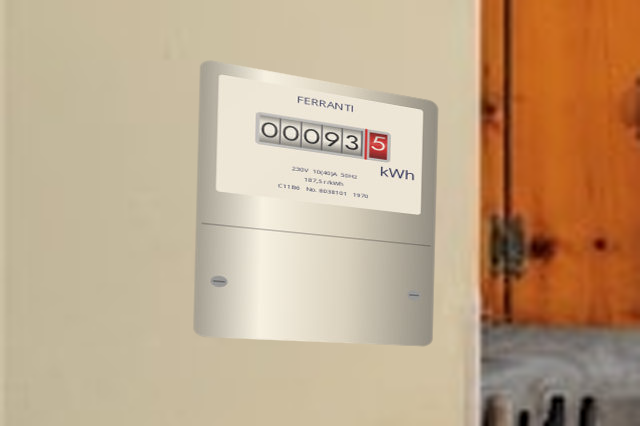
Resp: 93.5 kWh
